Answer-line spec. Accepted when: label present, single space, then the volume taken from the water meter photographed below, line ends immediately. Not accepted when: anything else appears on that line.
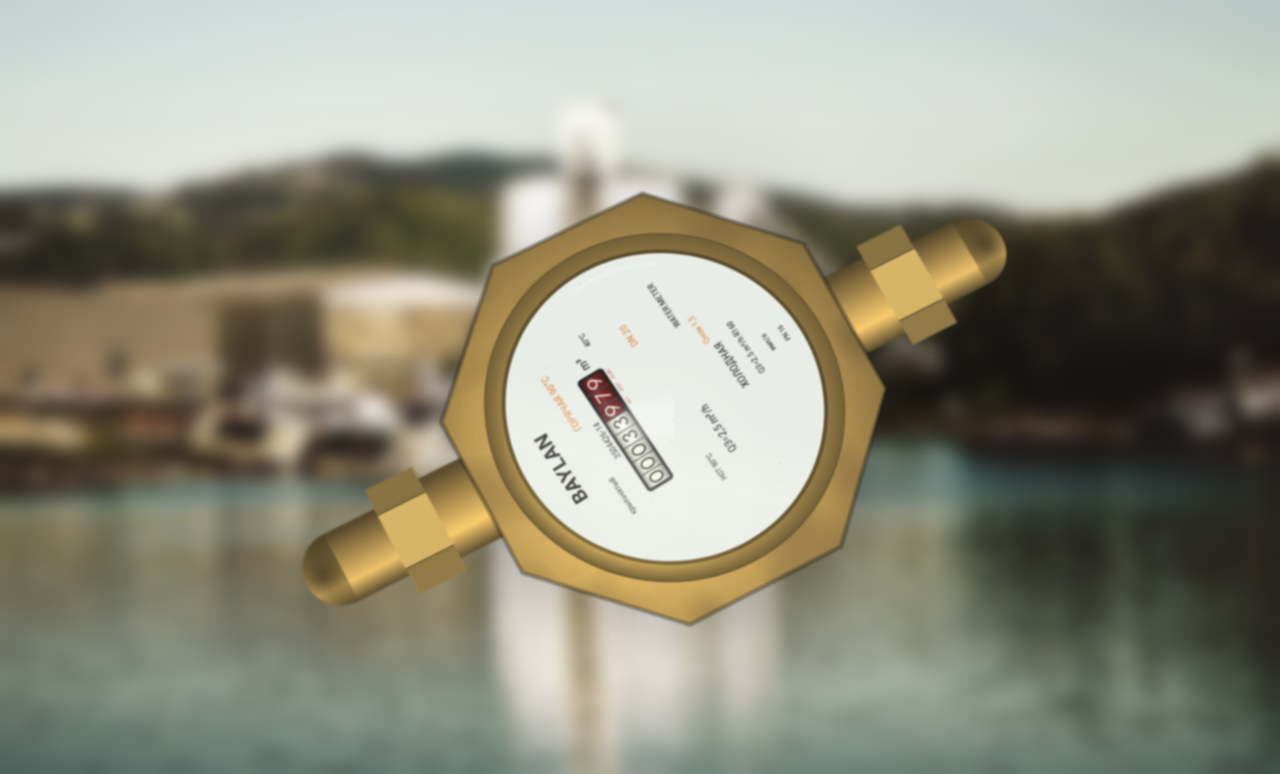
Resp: 33.979 m³
